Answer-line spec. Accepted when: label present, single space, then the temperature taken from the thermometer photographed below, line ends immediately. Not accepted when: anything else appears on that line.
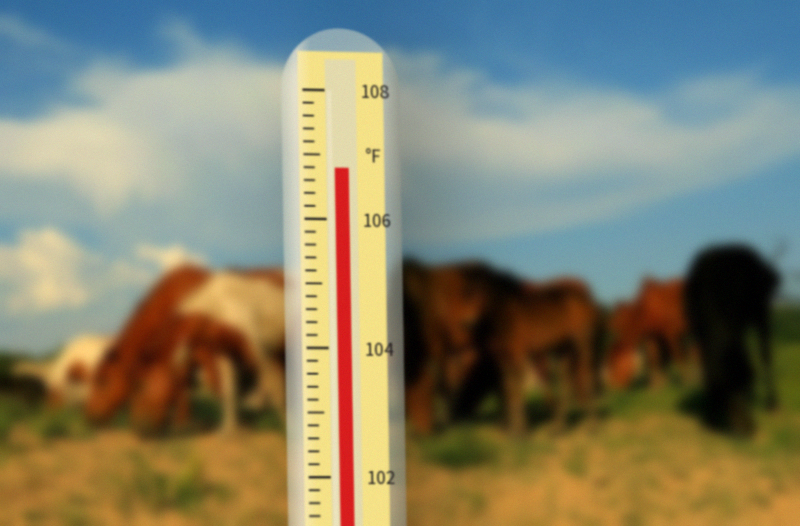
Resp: 106.8 °F
